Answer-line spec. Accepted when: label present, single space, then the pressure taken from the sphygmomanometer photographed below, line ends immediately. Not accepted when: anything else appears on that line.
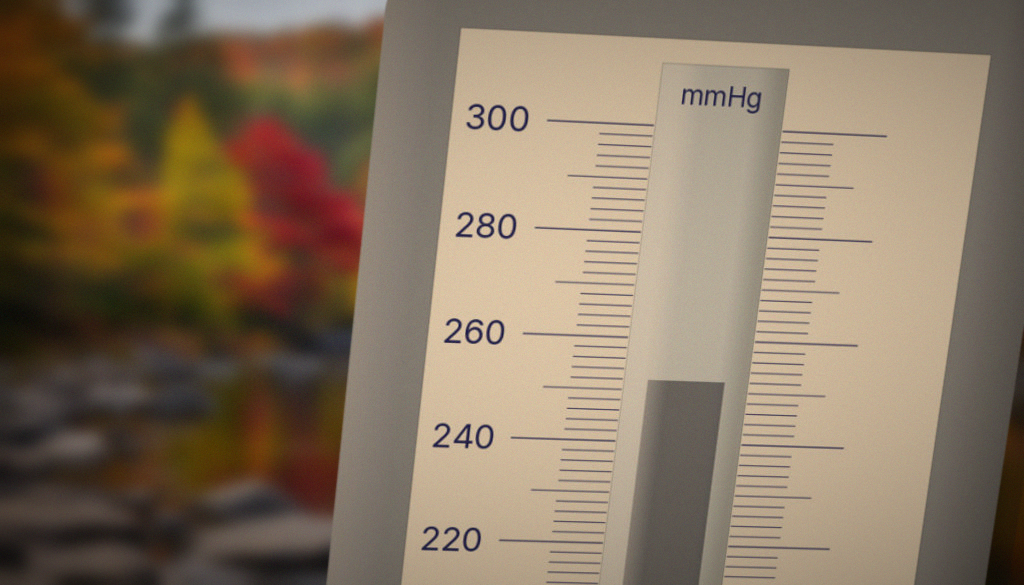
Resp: 252 mmHg
